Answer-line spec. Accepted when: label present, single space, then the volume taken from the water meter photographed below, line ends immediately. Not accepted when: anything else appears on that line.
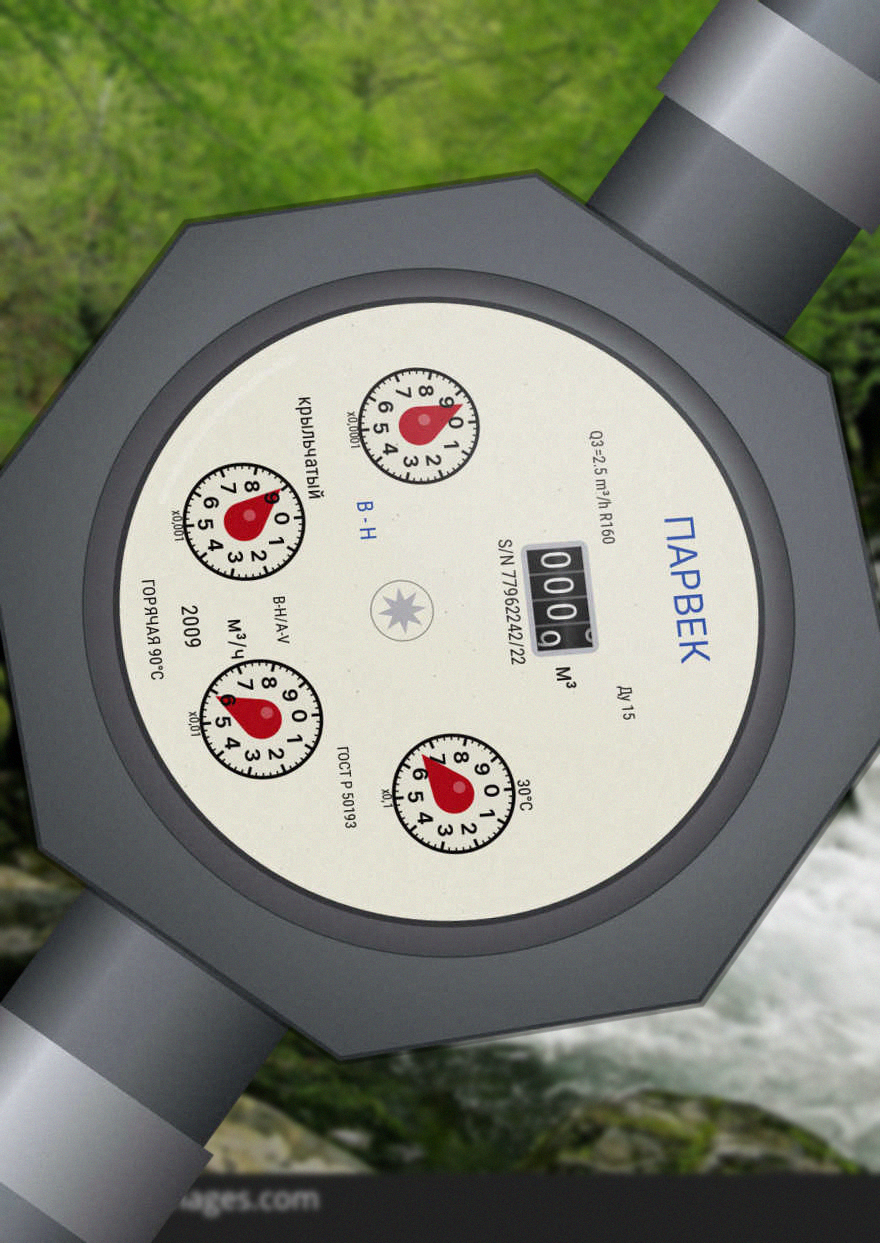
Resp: 8.6589 m³
